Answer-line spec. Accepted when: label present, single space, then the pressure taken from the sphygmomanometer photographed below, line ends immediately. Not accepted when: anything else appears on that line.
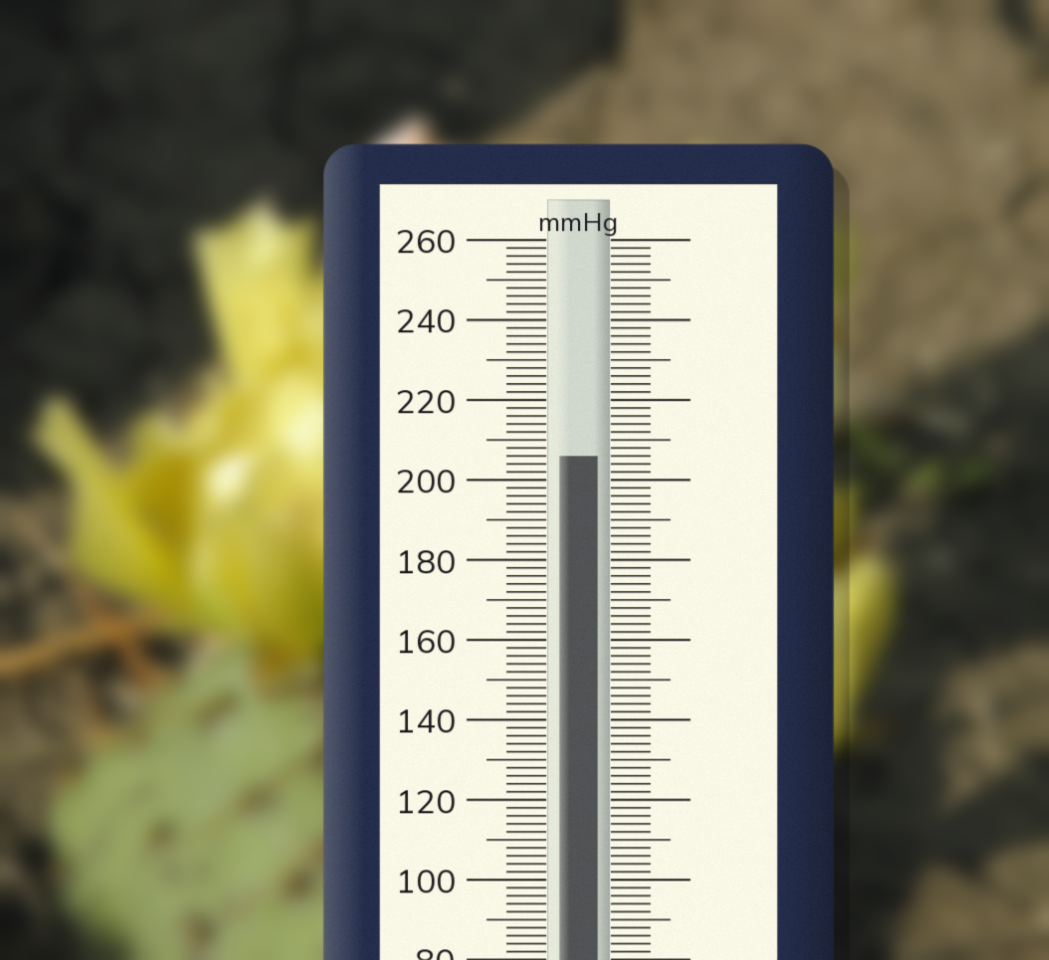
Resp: 206 mmHg
